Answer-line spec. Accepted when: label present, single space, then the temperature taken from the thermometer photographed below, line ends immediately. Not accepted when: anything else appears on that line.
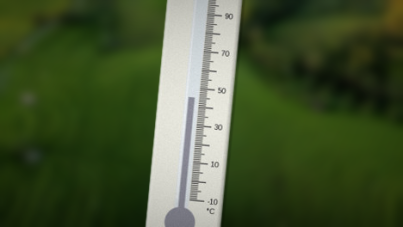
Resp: 45 °C
